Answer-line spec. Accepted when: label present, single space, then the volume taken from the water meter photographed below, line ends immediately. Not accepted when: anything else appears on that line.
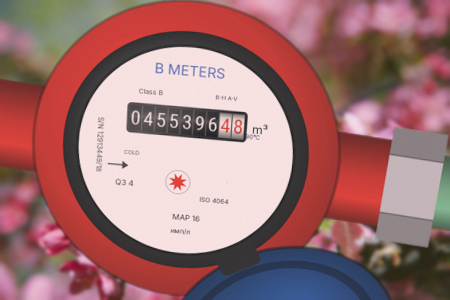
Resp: 455396.48 m³
